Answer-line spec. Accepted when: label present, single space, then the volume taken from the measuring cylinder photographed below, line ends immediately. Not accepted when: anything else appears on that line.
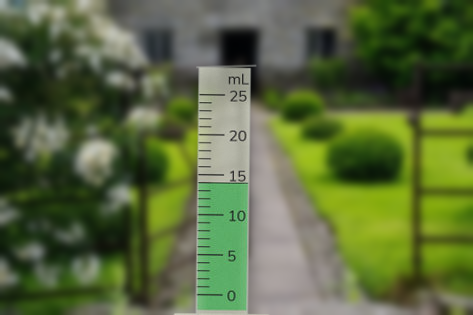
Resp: 14 mL
